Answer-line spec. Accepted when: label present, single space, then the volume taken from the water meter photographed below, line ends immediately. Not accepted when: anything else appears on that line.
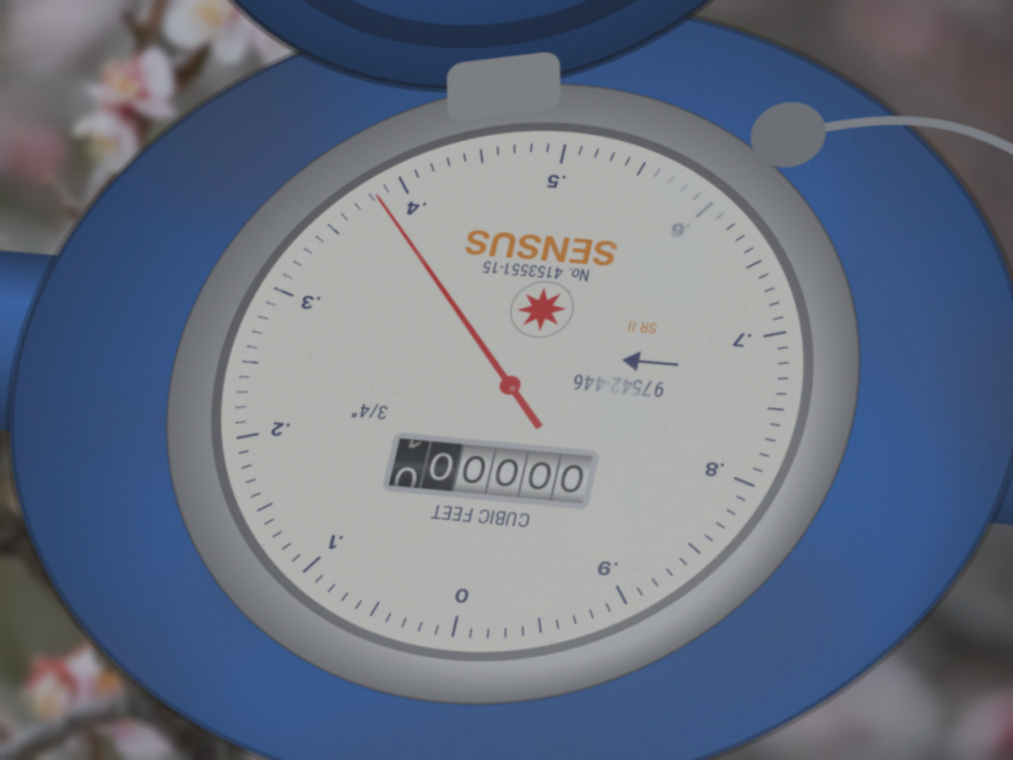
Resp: 0.38 ft³
